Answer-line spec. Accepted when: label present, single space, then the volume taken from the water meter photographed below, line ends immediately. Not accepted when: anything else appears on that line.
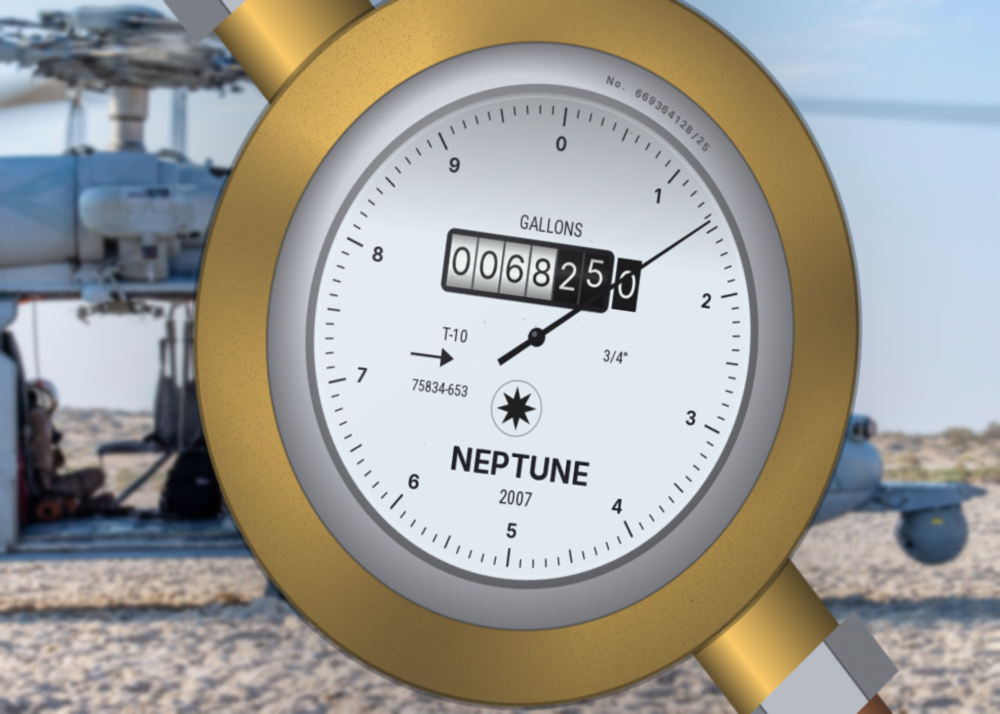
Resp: 68251.4 gal
